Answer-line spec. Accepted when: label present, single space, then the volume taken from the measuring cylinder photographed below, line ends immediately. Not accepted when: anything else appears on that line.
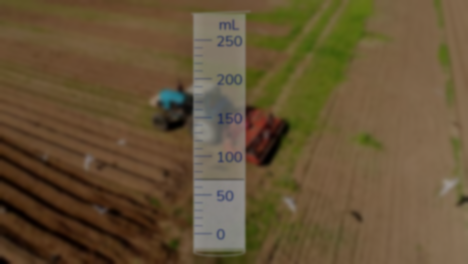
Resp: 70 mL
